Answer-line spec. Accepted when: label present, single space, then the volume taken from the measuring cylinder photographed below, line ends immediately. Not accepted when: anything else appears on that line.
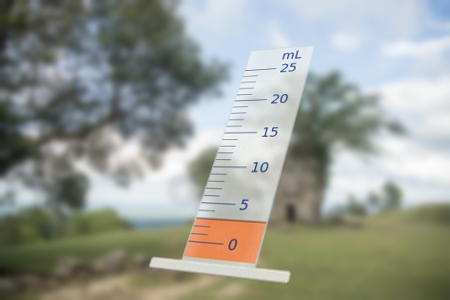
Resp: 3 mL
